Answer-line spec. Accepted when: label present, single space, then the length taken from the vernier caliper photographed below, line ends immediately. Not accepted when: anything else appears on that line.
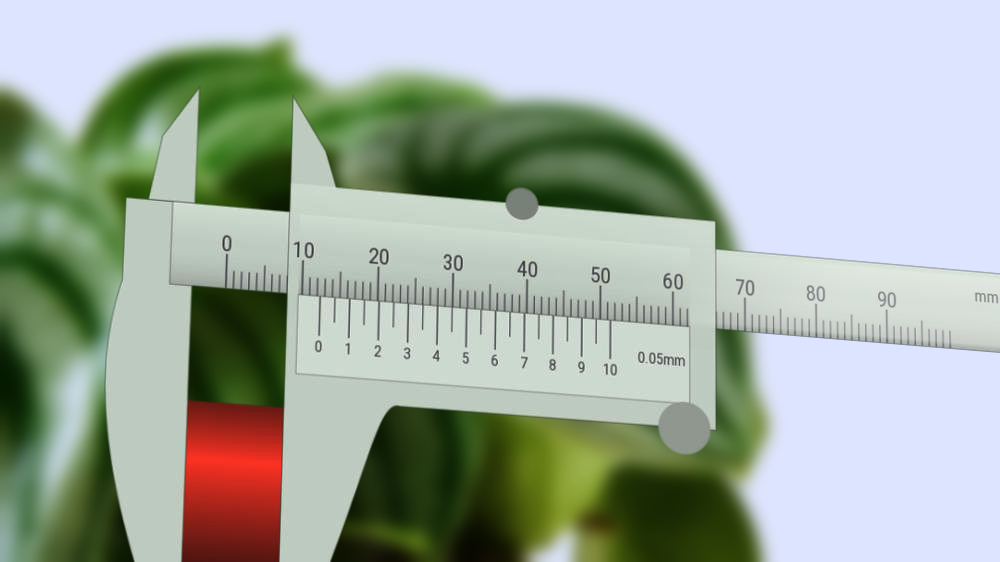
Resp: 12.4 mm
